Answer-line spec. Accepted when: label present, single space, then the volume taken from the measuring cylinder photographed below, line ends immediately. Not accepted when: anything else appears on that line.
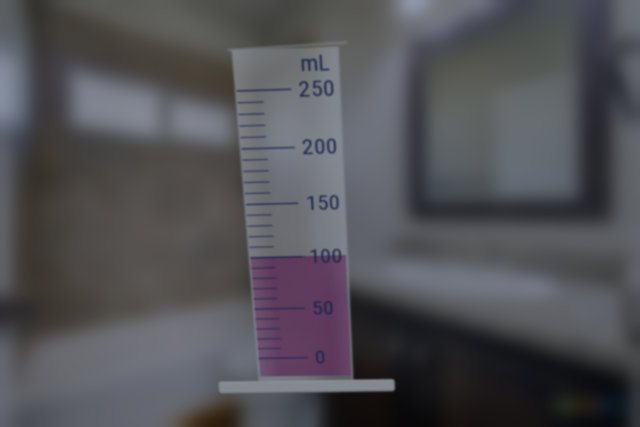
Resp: 100 mL
